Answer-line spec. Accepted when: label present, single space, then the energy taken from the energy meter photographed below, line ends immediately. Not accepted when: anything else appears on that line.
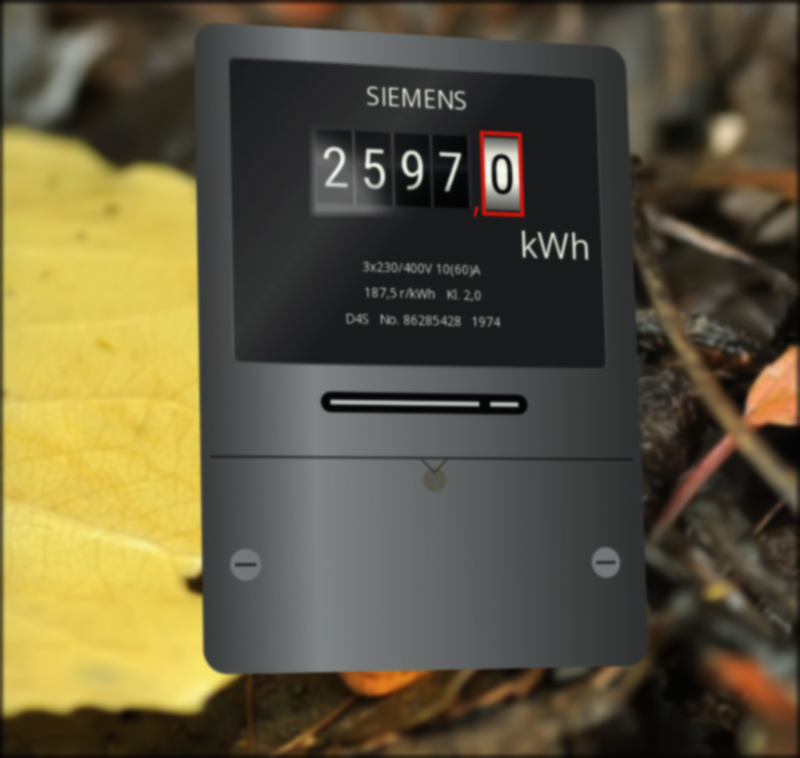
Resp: 2597.0 kWh
